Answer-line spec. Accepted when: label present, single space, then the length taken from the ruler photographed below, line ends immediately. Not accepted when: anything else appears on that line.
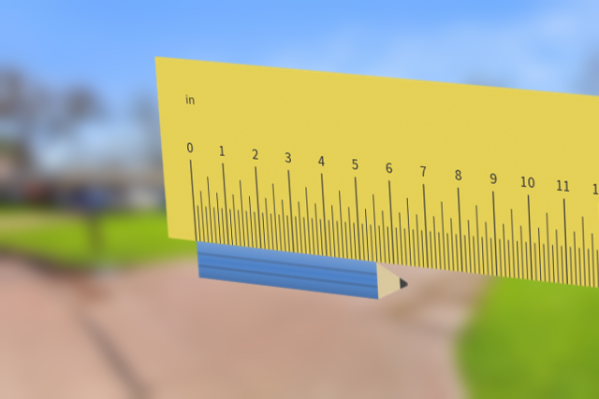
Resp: 6.375 in
